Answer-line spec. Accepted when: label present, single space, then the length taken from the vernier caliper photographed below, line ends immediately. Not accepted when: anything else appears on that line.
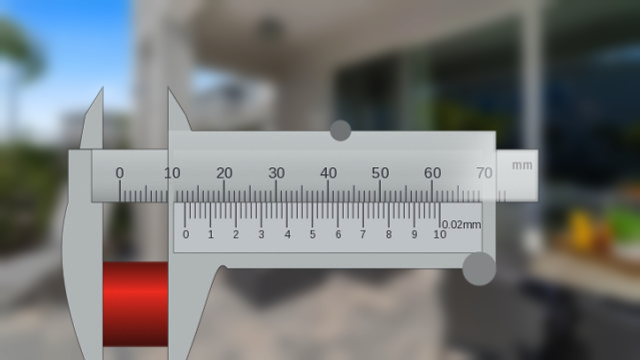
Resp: 12.5 mm
